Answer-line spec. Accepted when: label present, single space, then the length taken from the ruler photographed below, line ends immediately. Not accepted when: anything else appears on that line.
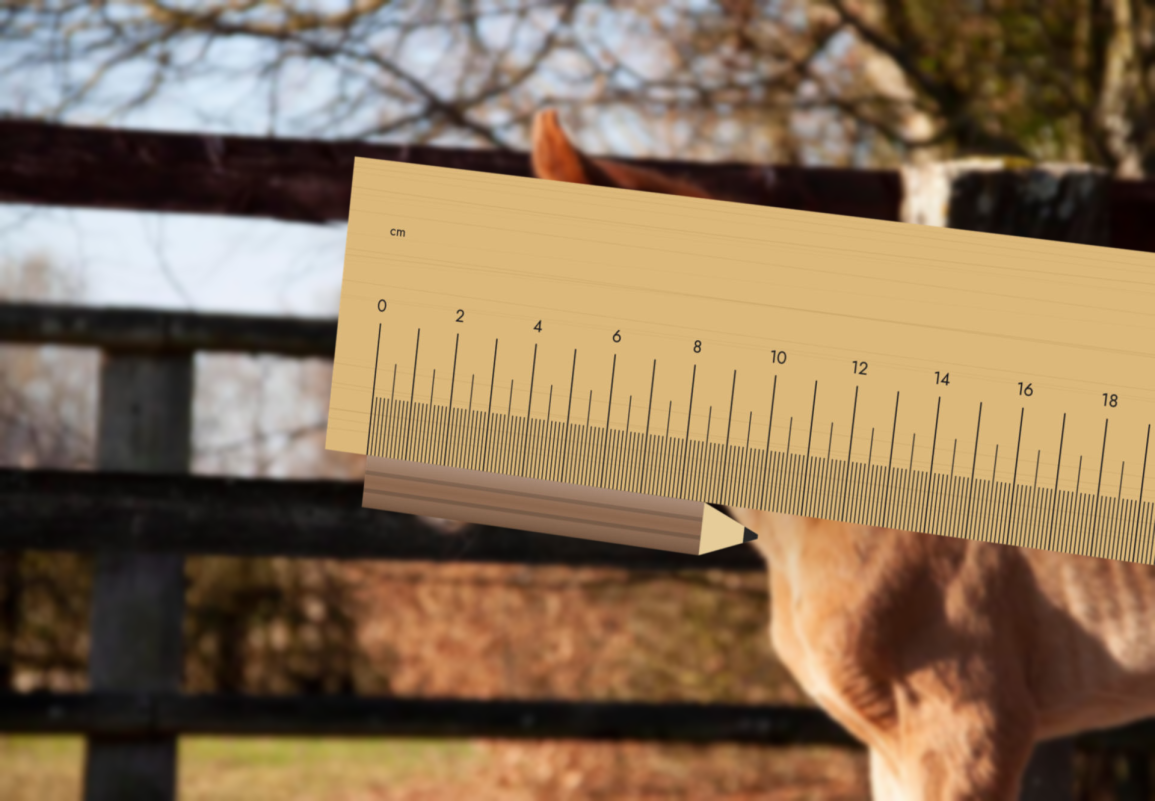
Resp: 10 cm
